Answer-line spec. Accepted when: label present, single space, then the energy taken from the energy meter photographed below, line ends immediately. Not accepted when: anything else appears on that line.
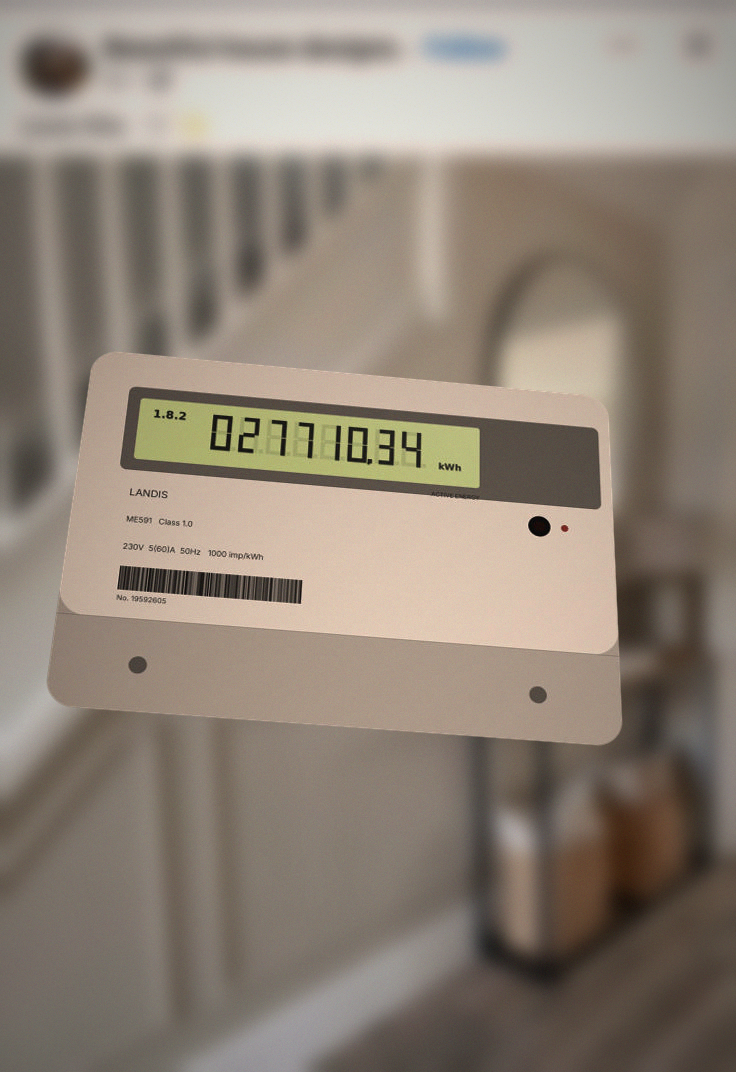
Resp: 27710.34 kWh
